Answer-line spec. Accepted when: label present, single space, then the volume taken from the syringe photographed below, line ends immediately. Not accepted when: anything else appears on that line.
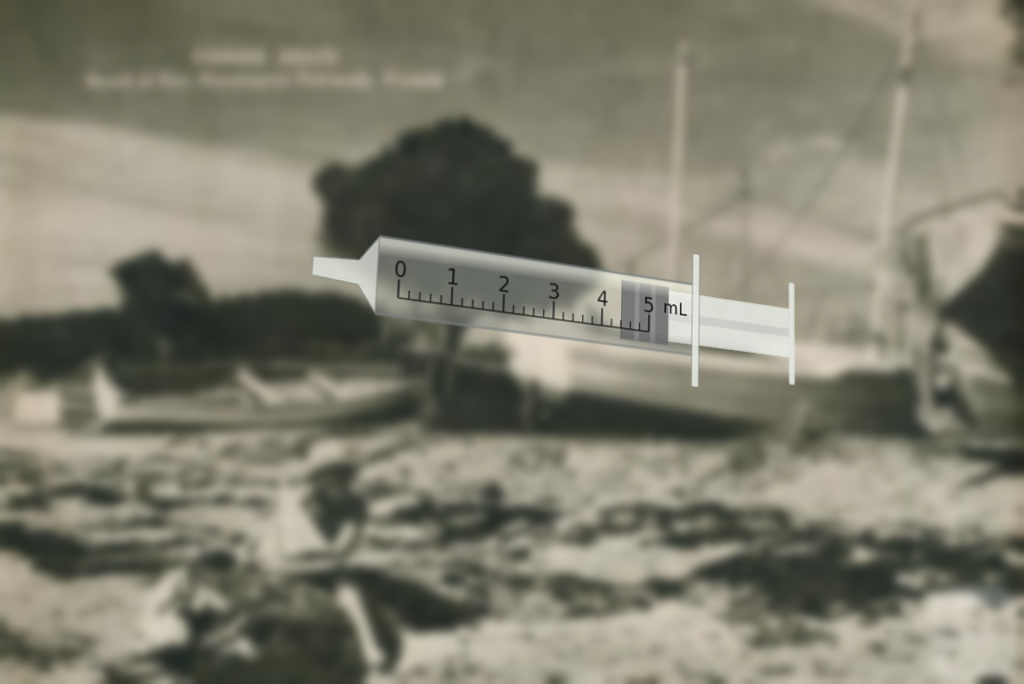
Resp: 4.4 mL
